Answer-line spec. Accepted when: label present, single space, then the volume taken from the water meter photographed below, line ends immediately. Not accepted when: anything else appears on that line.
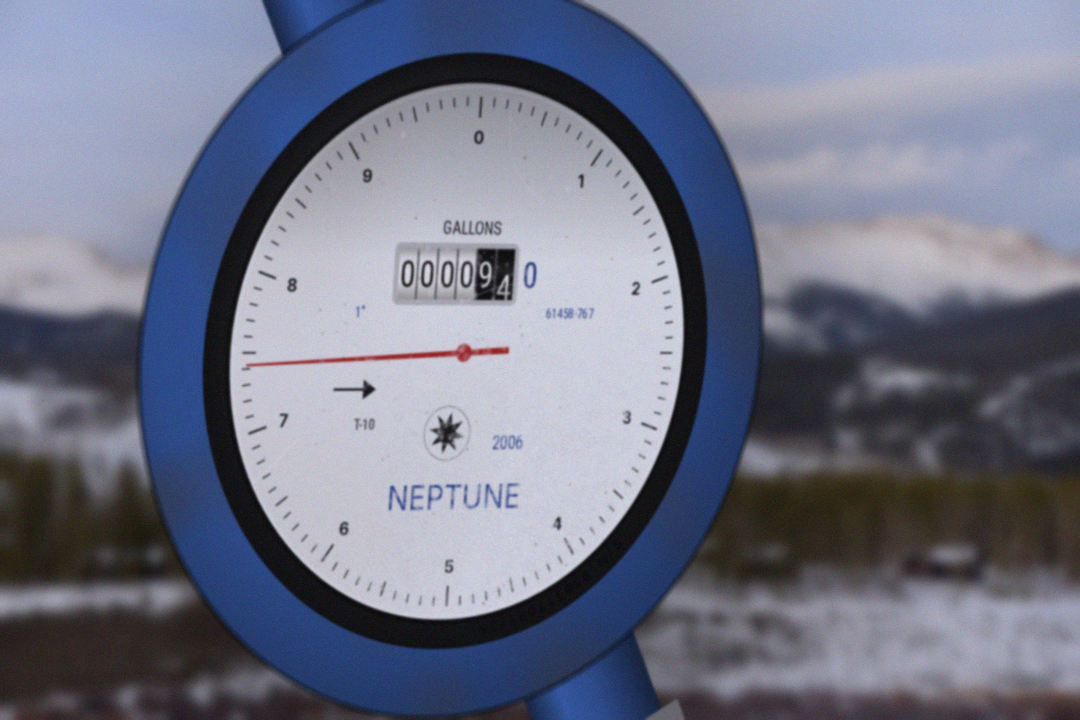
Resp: 937.4 gal
